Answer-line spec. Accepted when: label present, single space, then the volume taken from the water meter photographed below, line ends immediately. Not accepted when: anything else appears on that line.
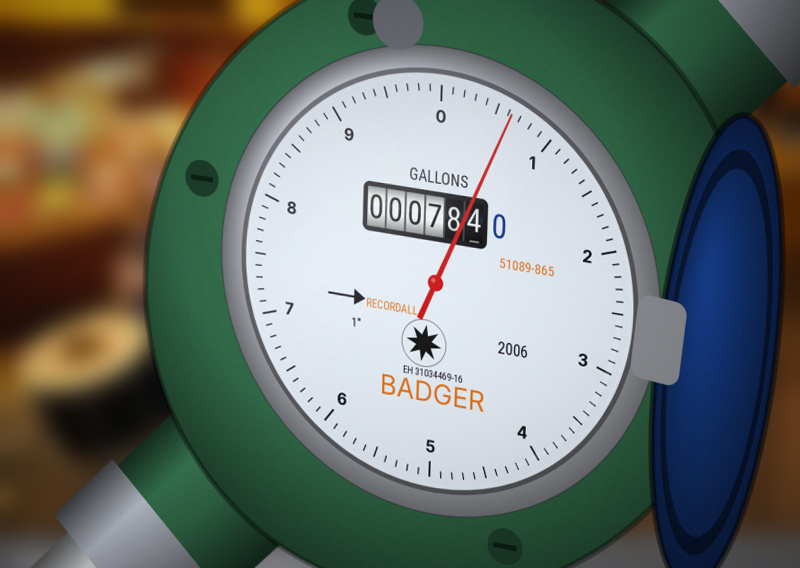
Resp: 7840.6 gal
